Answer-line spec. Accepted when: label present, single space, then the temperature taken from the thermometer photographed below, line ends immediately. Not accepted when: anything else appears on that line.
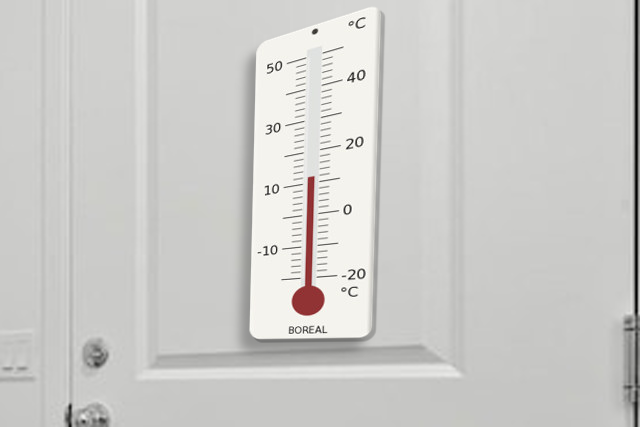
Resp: 12 °C
